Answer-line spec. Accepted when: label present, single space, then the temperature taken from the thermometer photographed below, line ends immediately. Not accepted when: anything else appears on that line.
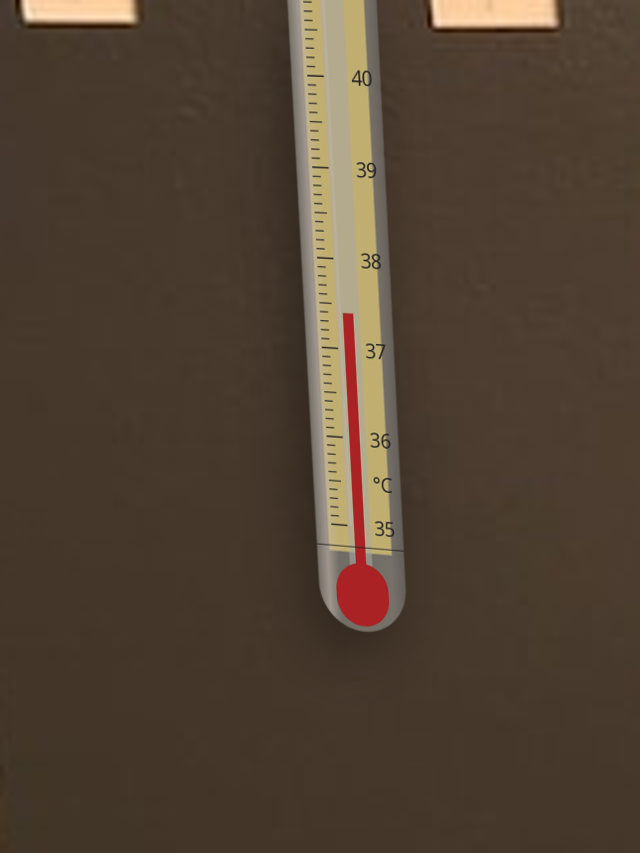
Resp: 37.4 °C
